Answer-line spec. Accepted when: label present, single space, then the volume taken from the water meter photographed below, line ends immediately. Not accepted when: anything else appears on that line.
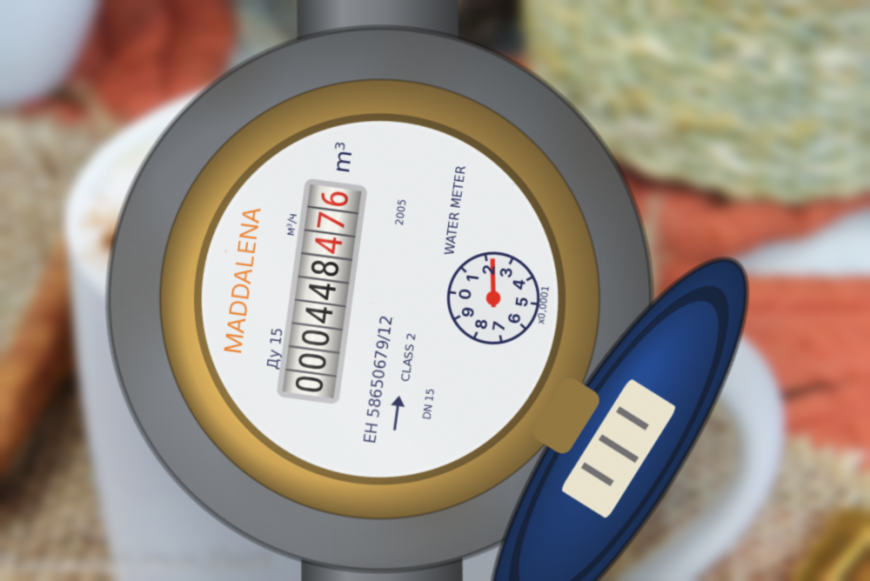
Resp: 448.4762 m³
